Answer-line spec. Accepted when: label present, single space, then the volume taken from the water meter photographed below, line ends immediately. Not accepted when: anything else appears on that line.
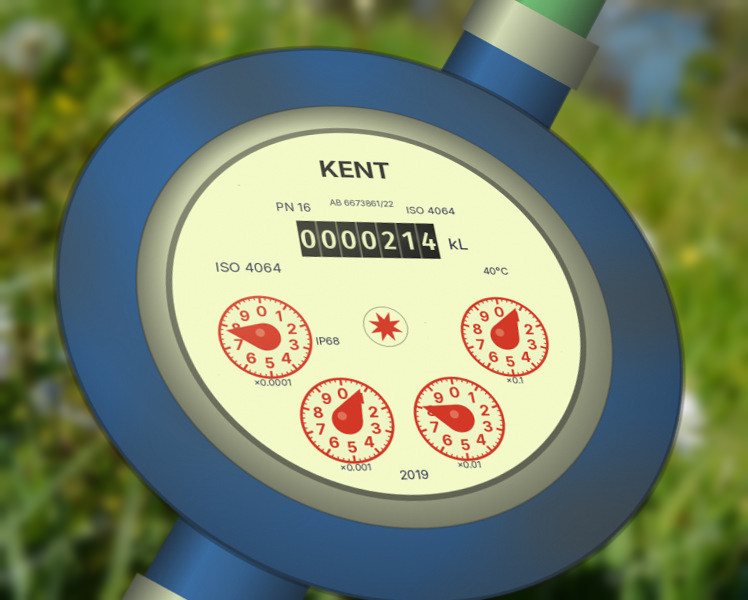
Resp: 214.0807 kL
